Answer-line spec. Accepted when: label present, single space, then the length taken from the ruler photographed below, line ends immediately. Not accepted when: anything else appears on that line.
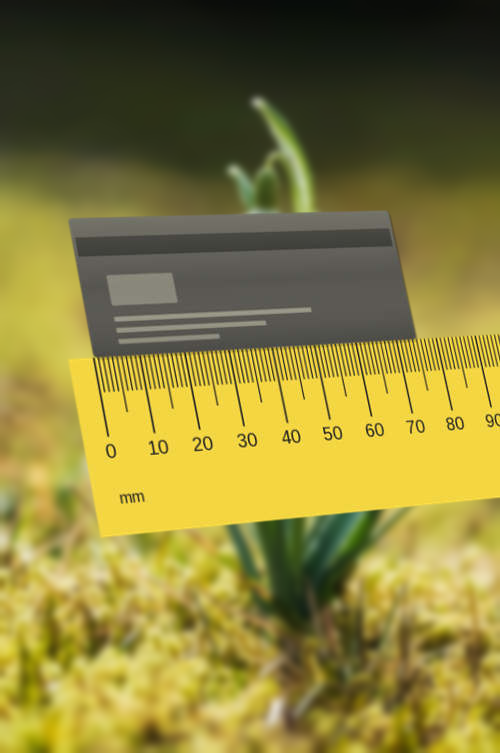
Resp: 75 mm
